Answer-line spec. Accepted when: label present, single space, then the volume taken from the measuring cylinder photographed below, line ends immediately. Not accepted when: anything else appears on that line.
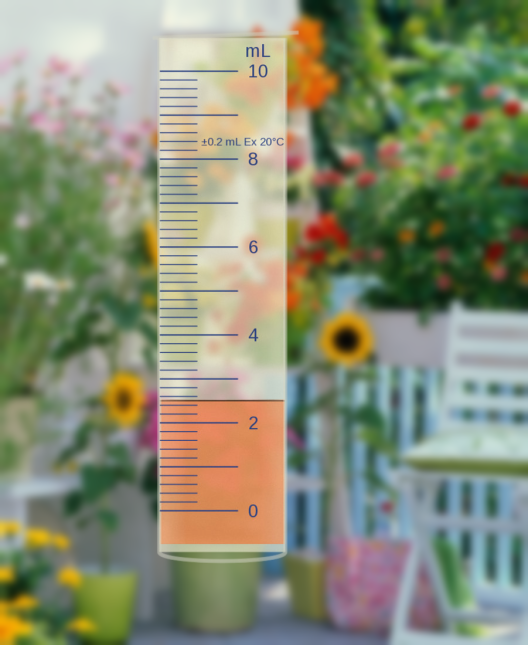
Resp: 2.5 mL
